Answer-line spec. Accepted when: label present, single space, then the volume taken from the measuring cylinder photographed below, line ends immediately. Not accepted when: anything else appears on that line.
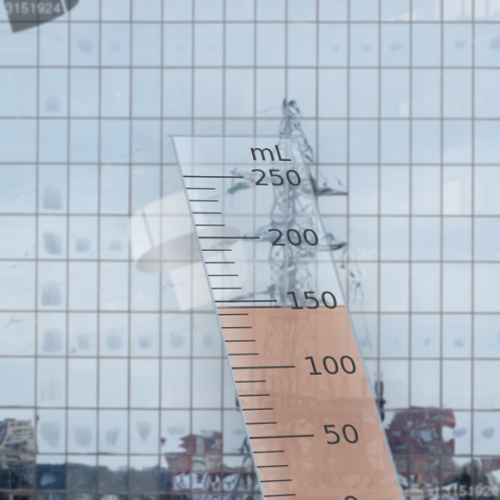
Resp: 145 mL
